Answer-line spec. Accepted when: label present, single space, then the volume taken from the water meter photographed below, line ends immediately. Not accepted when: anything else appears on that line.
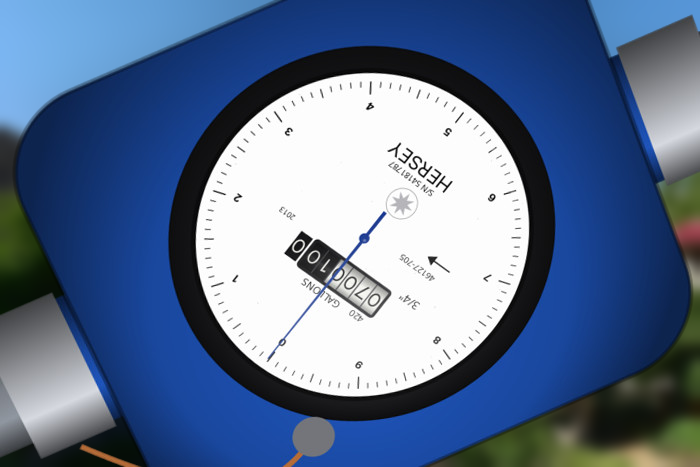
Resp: 700100.0 gal
